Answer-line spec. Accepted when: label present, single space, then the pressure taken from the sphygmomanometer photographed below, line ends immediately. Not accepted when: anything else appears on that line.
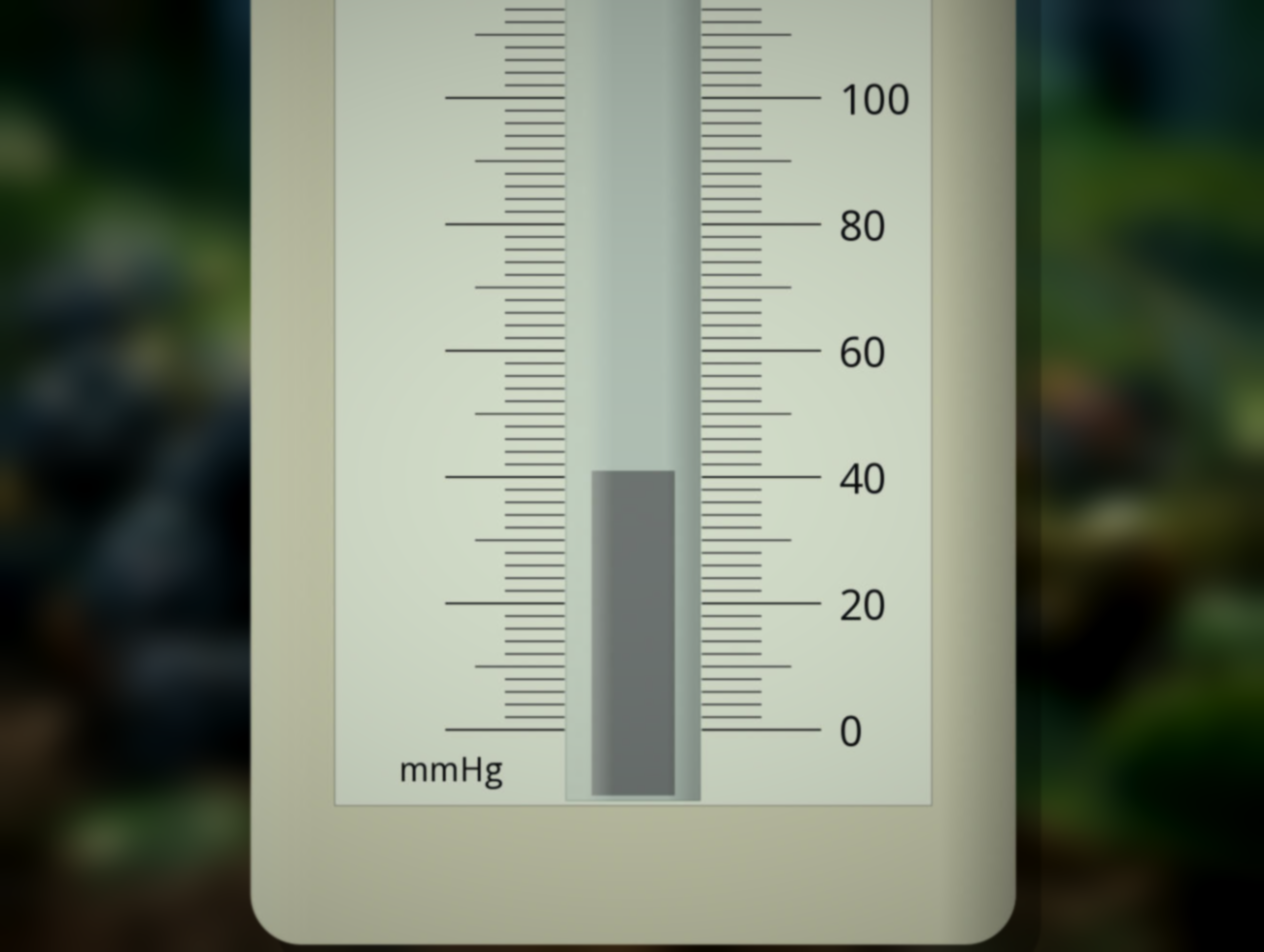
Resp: 41 mmHg
